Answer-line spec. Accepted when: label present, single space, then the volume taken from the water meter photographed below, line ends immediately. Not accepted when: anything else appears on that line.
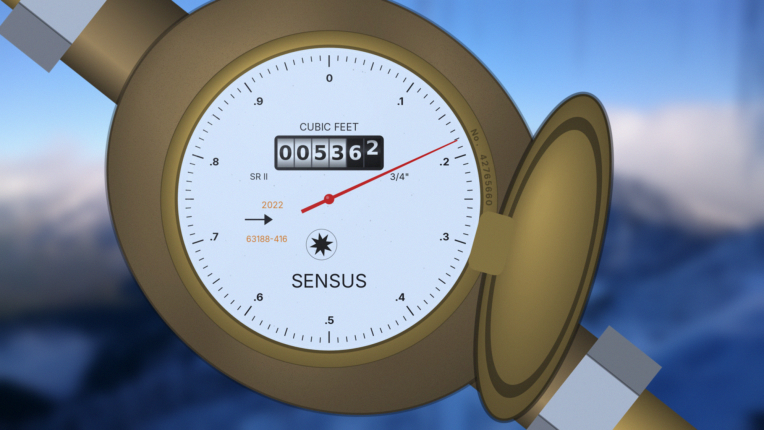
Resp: 5362.18 ft³
